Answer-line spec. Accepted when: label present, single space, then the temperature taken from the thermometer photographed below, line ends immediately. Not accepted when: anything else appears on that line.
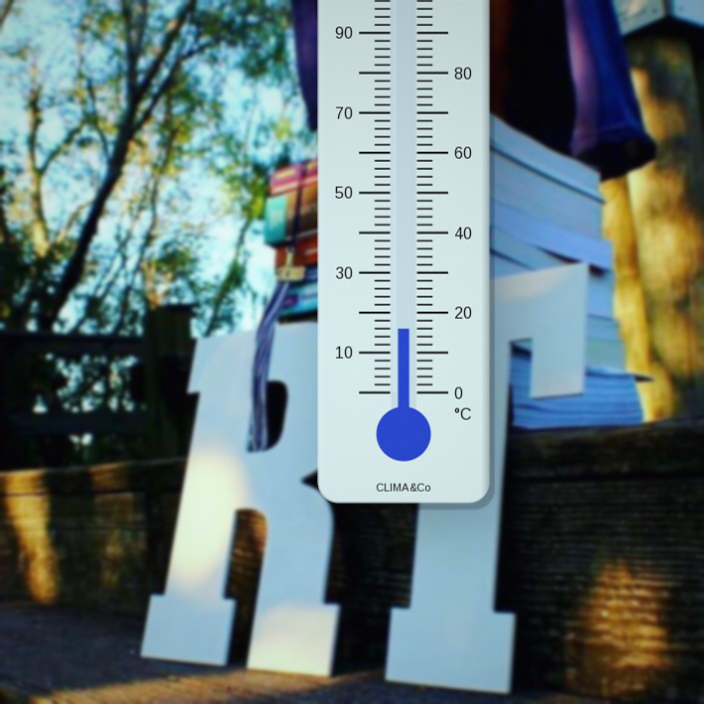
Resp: 16 °C
